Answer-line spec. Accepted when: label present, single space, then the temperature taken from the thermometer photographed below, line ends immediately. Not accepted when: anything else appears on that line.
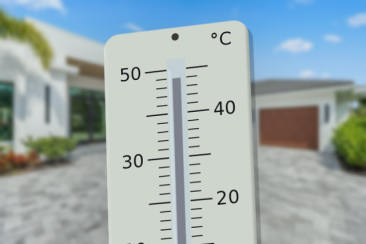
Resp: 48 °C
